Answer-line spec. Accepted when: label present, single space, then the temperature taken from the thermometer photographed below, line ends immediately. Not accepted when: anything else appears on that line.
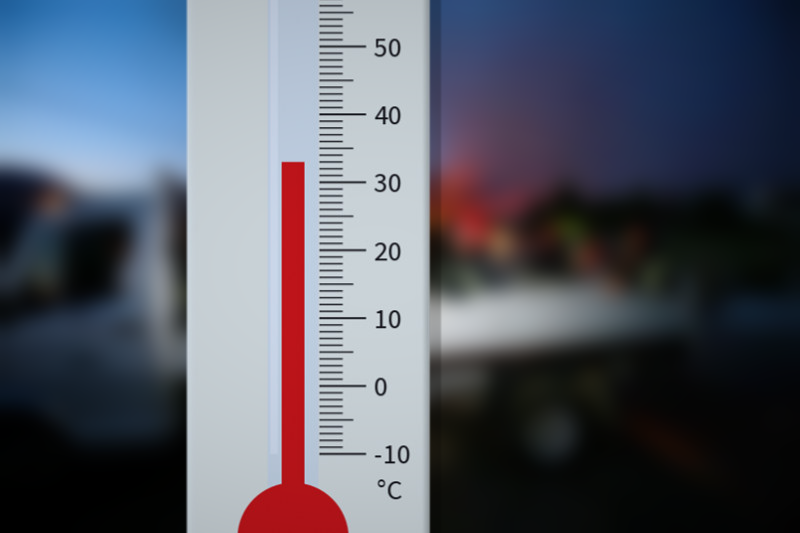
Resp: 33 °C
